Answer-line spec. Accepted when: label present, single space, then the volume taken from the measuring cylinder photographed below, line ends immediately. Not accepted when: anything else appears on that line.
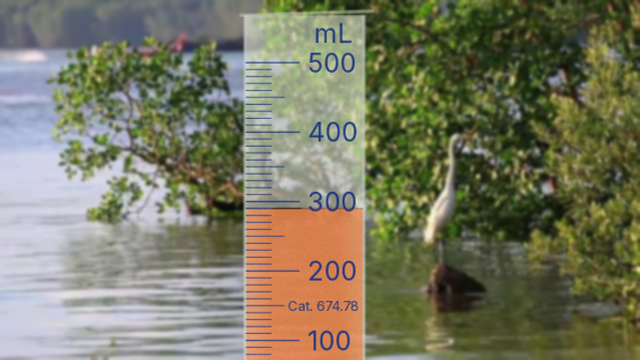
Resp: 290 mL
